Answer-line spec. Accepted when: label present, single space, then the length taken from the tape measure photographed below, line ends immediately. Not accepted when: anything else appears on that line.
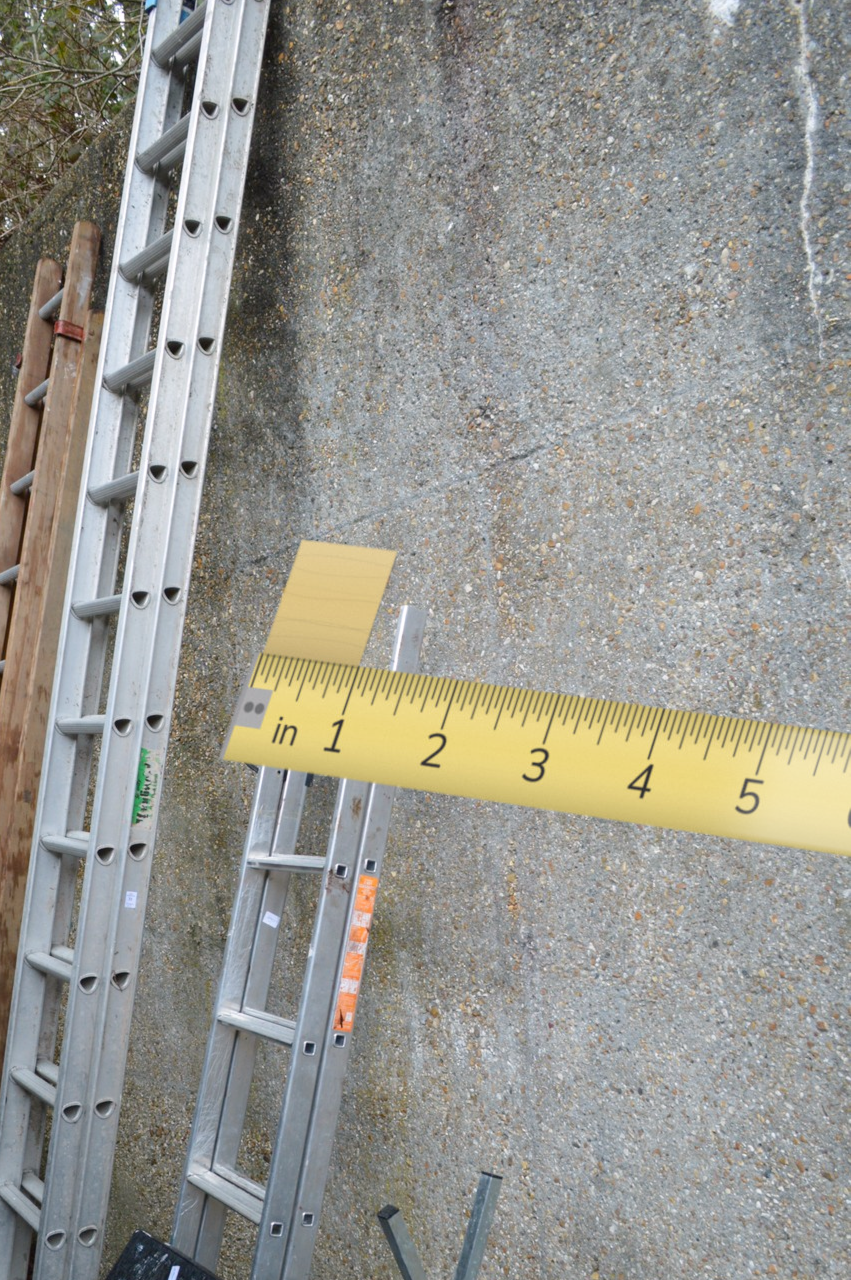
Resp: 1 in
